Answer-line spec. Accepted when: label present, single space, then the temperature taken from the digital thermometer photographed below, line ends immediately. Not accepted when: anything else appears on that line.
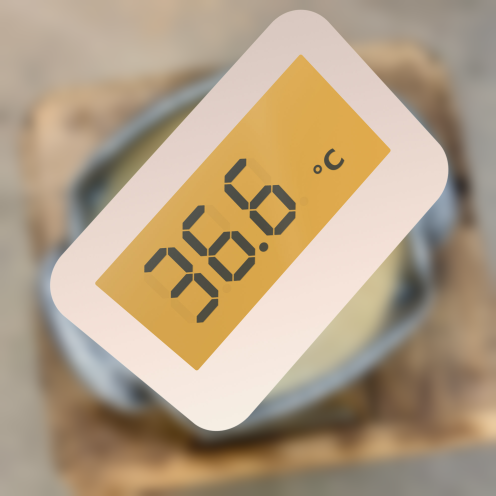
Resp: 36.6 °C
